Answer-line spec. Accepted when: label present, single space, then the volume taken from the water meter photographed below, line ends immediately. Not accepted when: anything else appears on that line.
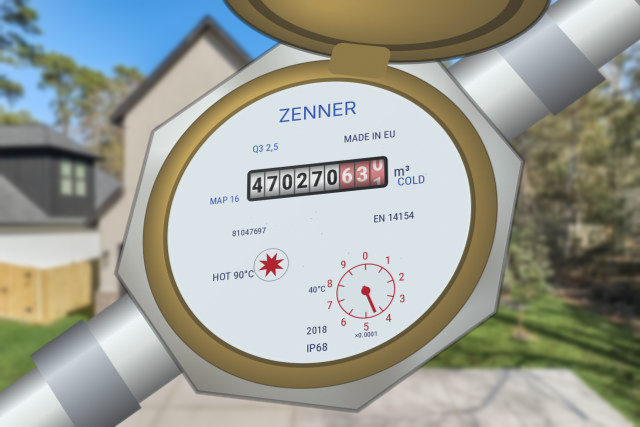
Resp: 470270.6304 m³
